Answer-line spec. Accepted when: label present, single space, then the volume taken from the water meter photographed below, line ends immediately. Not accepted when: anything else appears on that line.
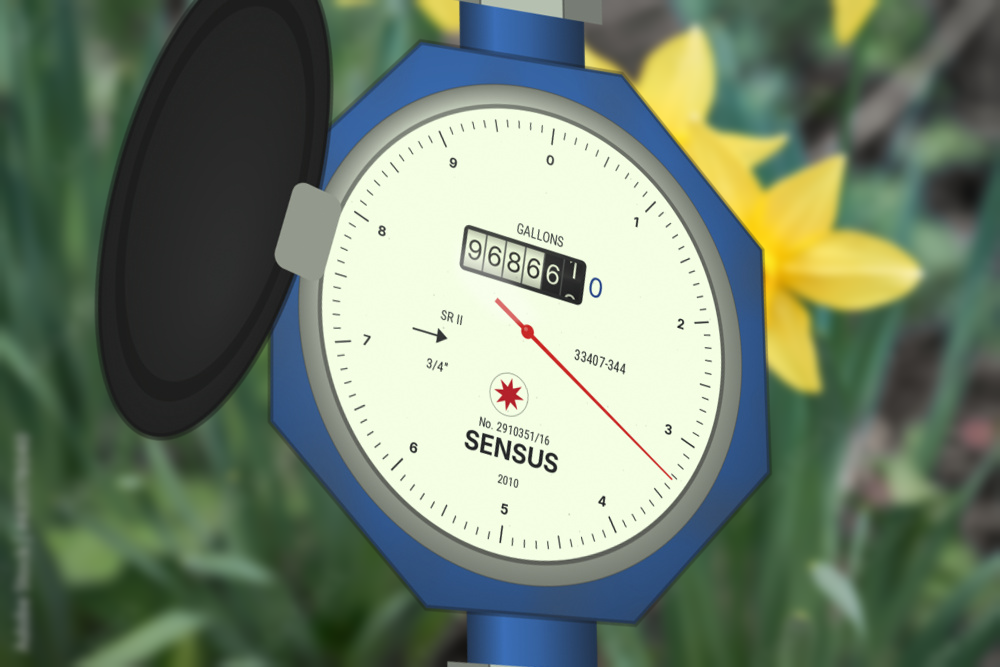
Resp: 9686613.3 gal
